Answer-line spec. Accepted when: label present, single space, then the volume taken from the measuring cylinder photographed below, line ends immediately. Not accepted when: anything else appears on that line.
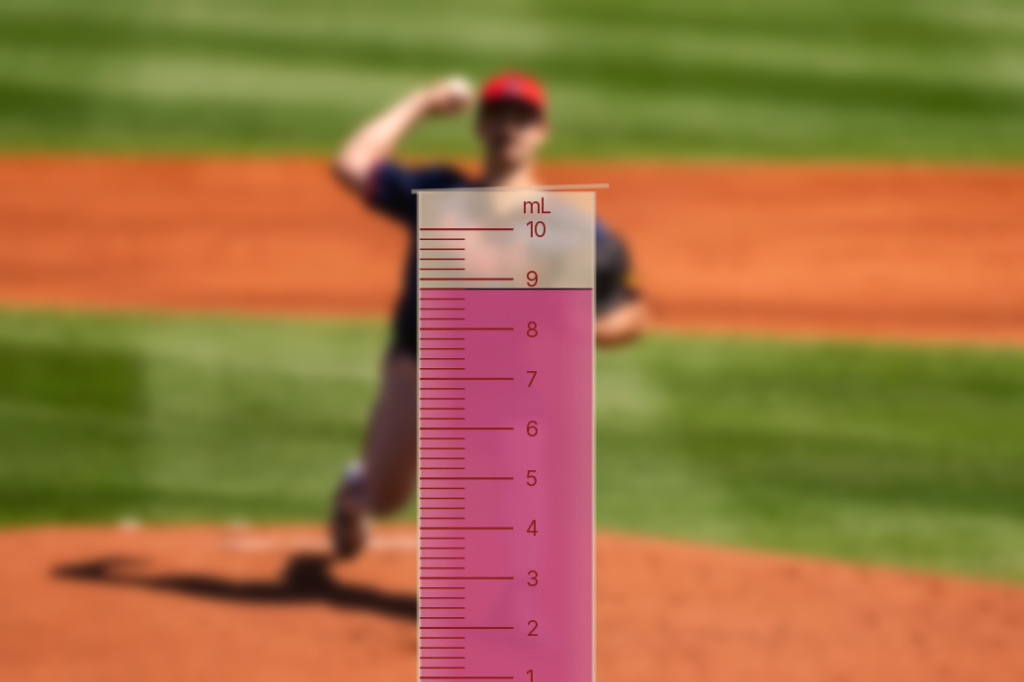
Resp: 8.8 mL
